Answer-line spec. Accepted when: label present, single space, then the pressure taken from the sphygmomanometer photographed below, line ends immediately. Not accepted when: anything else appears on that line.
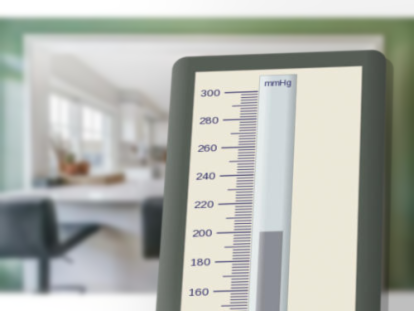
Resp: 200 mmHg
